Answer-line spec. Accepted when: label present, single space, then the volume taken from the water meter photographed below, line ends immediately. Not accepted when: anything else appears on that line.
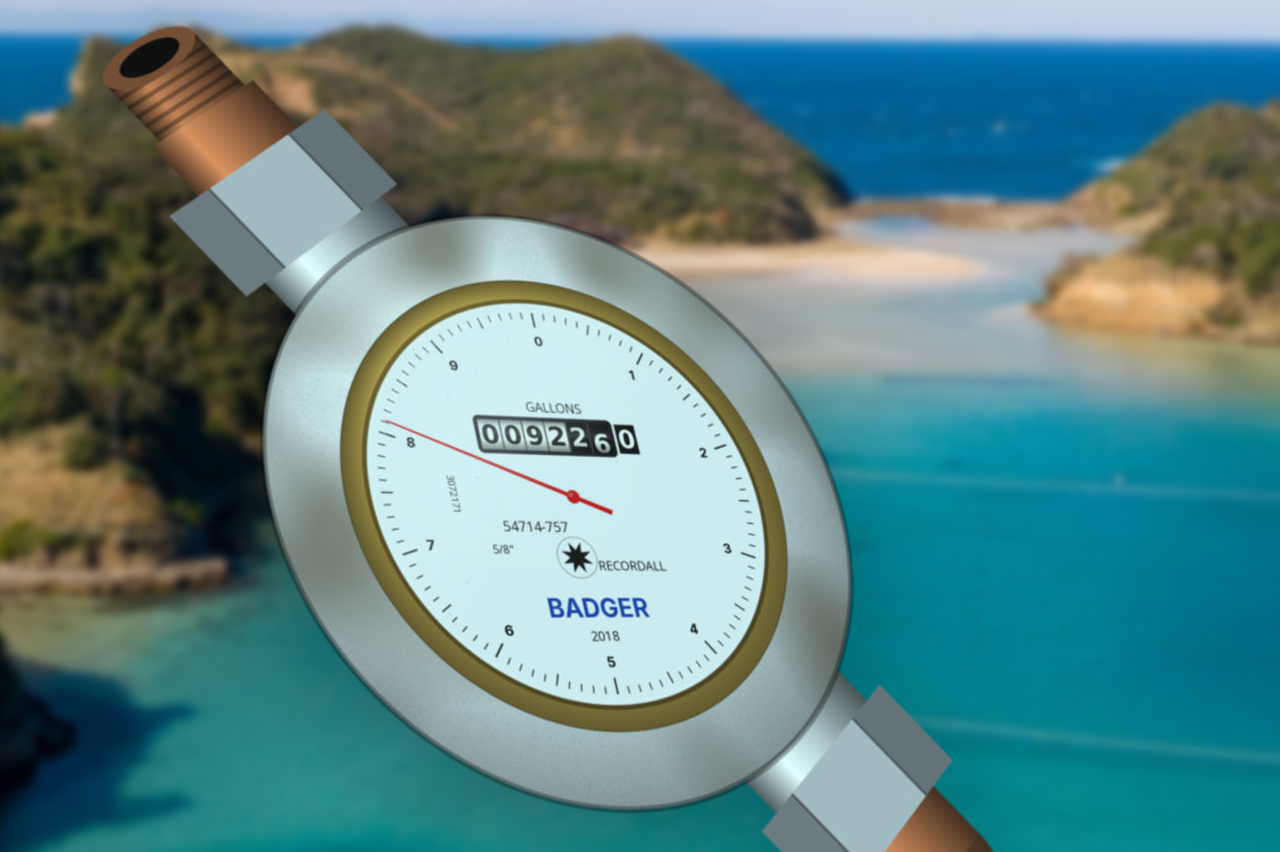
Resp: 92258.1 gal
